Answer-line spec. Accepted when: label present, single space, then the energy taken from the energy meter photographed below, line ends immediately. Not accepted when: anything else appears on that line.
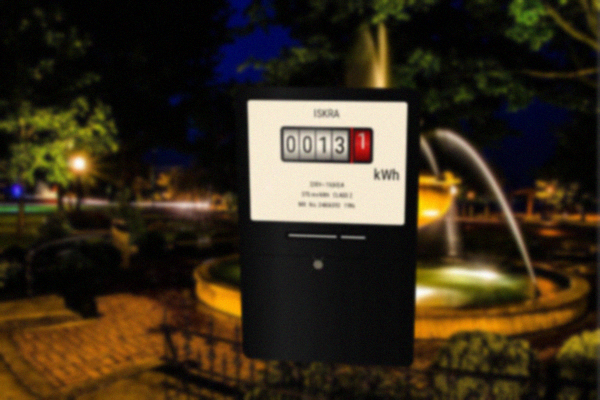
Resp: 13.1 kWh
